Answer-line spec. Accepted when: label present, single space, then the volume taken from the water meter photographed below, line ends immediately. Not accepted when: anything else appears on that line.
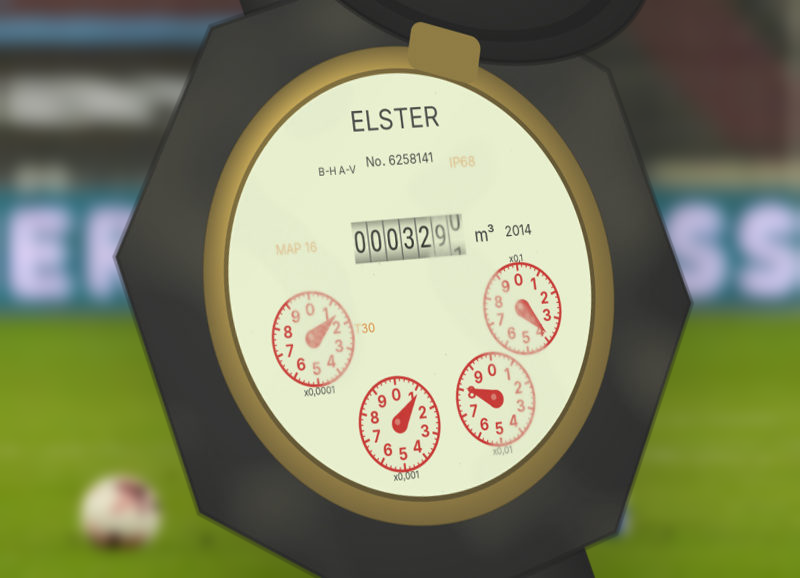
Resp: 3290.3811 m³
